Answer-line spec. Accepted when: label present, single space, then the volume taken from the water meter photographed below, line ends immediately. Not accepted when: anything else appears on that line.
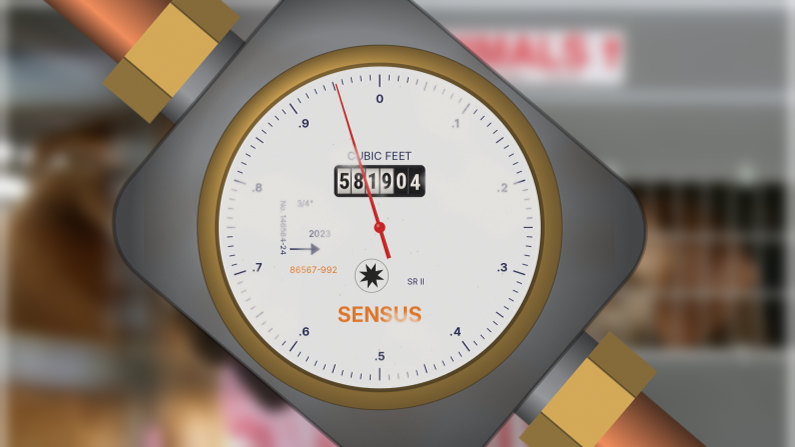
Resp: 581903.95 ft³
